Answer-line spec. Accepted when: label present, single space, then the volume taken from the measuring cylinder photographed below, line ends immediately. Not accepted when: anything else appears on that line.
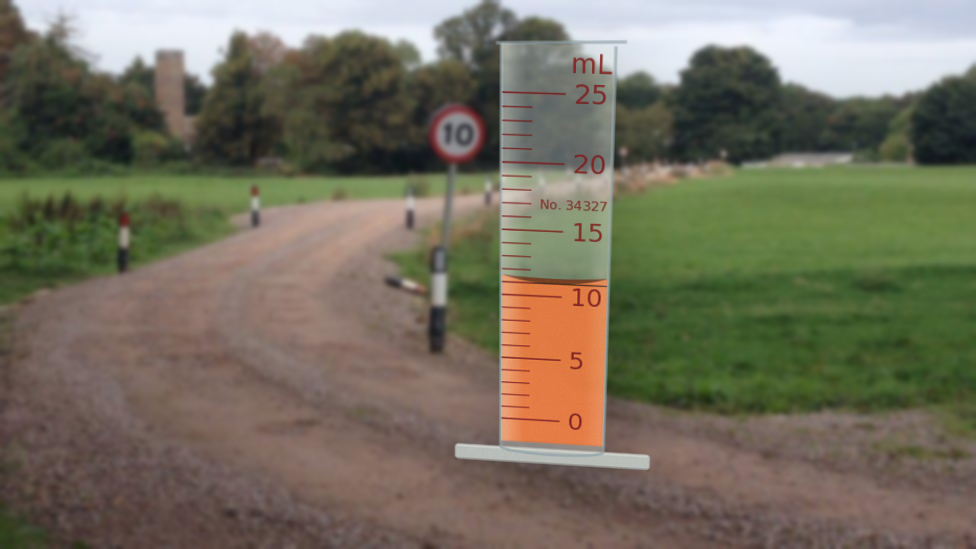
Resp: 11 mL
